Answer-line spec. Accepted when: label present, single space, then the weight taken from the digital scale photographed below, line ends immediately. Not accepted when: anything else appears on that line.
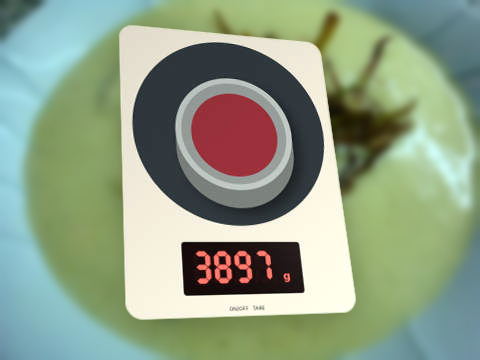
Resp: 3897 g
